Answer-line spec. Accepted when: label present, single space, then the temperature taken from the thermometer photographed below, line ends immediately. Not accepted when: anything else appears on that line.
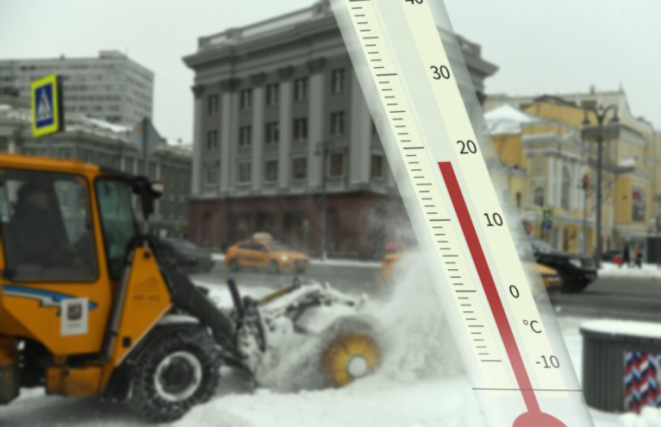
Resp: 18 °C
